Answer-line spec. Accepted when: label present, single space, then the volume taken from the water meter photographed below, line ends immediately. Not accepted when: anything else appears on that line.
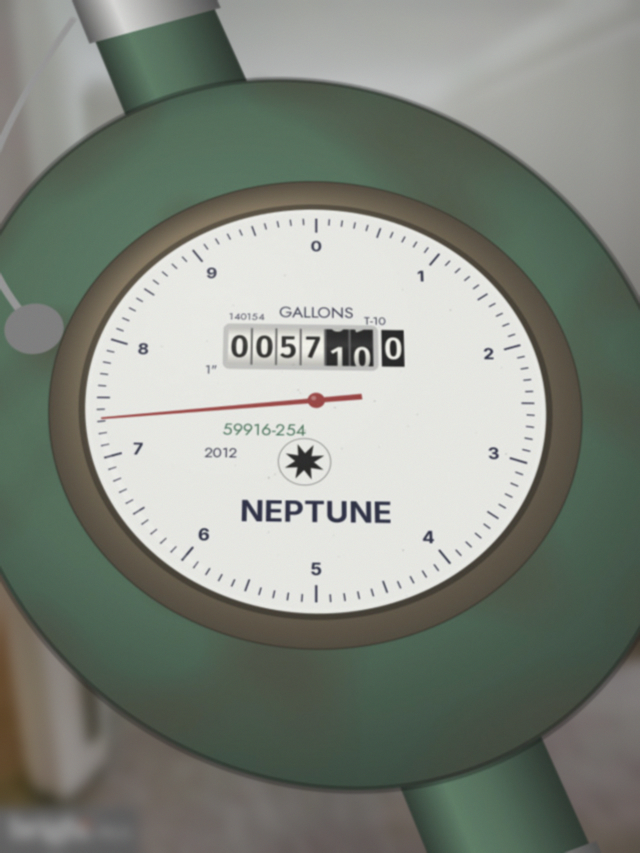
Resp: 57097.3 gal
